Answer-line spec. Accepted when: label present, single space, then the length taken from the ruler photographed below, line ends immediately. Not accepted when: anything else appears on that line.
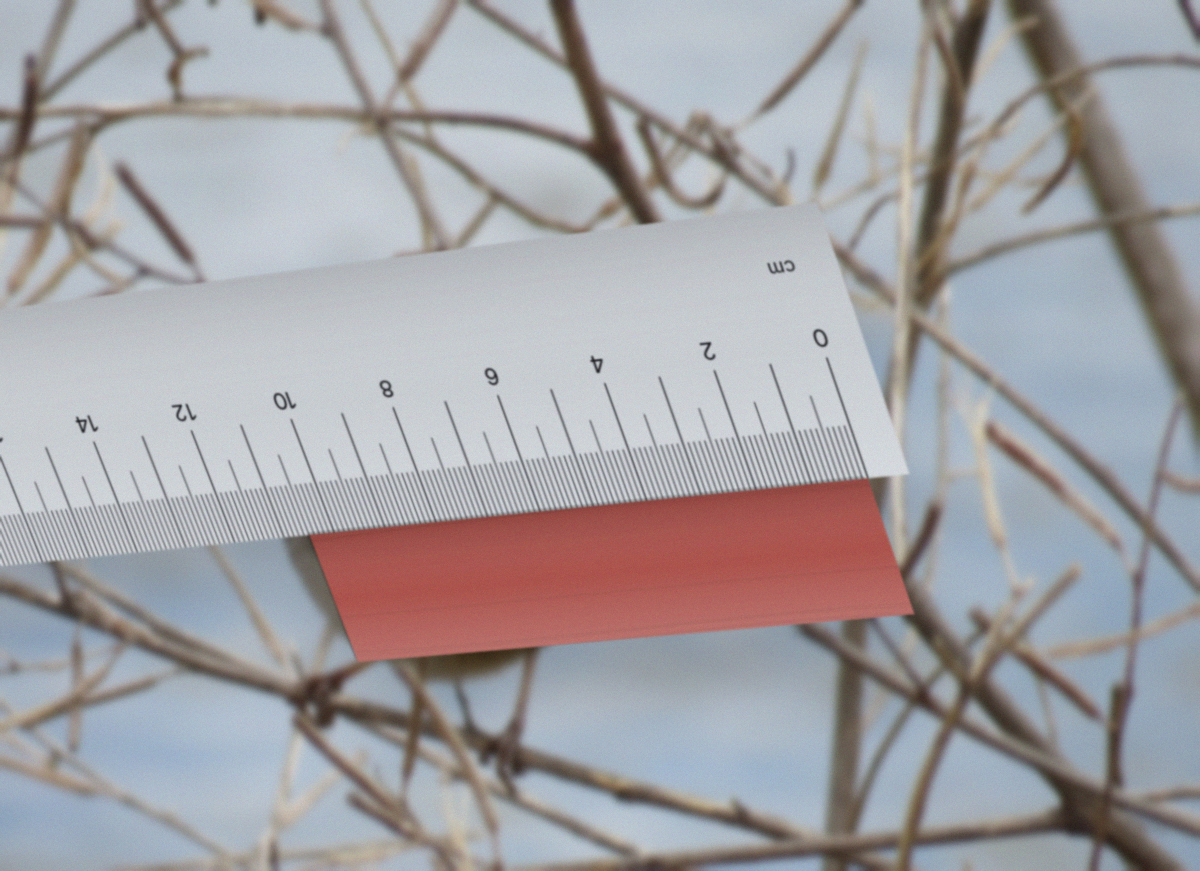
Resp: 10.5 cm
